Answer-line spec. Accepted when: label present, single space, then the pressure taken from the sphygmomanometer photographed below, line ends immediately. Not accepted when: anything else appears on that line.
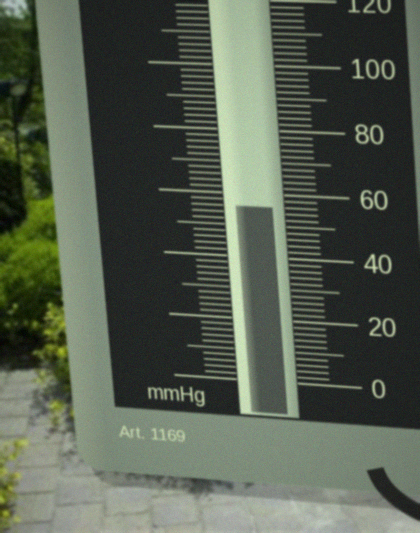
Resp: 56 mmHg
